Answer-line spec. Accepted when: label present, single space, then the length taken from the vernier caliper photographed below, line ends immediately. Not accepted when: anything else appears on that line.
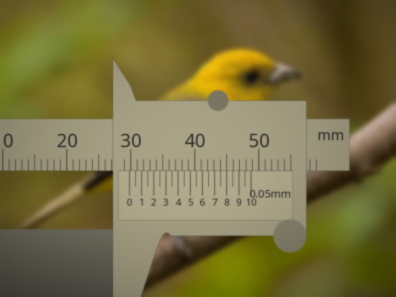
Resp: 29.8 mm
